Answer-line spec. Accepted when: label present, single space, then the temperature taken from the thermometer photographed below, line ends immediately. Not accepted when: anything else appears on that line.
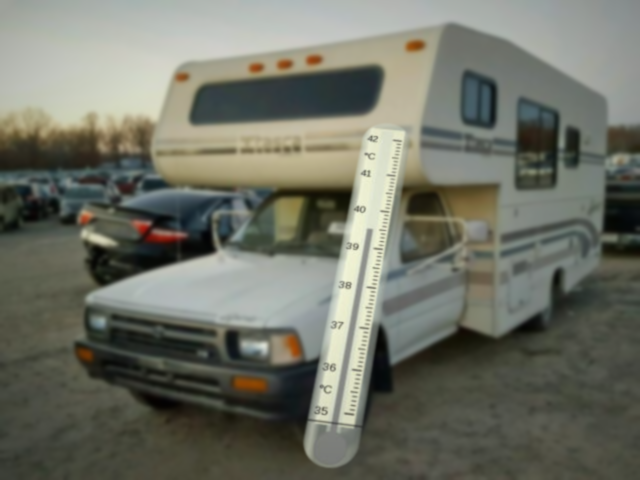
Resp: 39.5 °C
